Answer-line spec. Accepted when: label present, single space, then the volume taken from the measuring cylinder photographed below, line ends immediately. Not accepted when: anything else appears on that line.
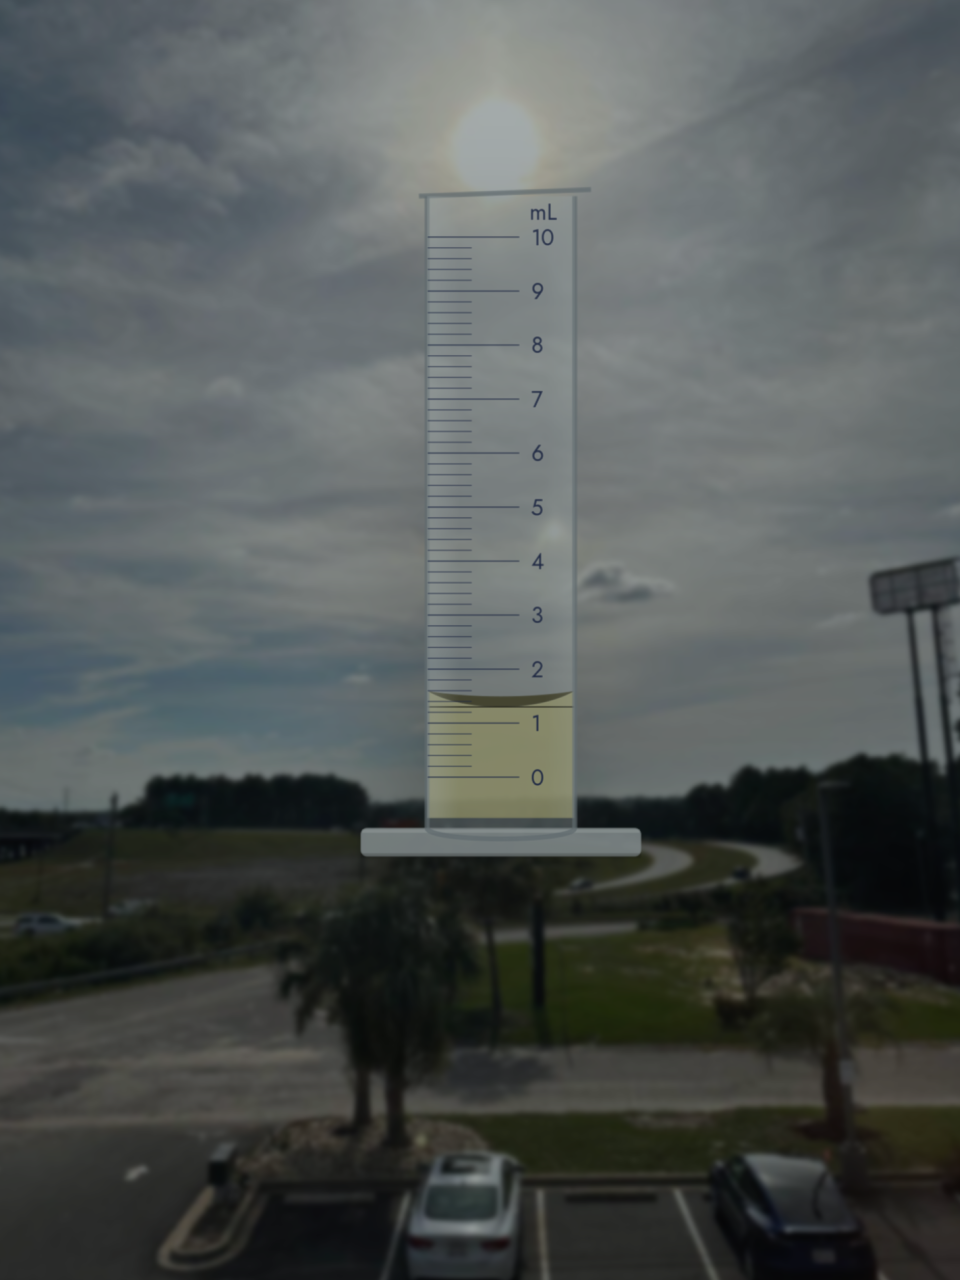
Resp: 1.3 mL
